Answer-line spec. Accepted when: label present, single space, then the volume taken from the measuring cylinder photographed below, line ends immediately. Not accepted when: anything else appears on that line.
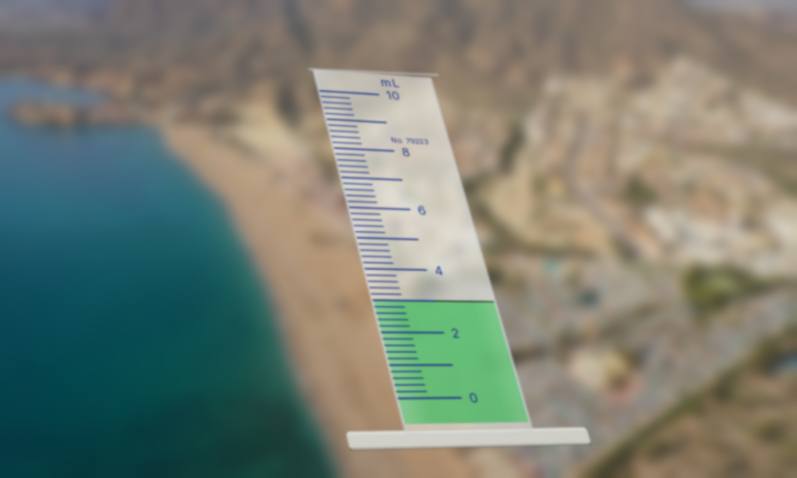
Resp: 3 mL
